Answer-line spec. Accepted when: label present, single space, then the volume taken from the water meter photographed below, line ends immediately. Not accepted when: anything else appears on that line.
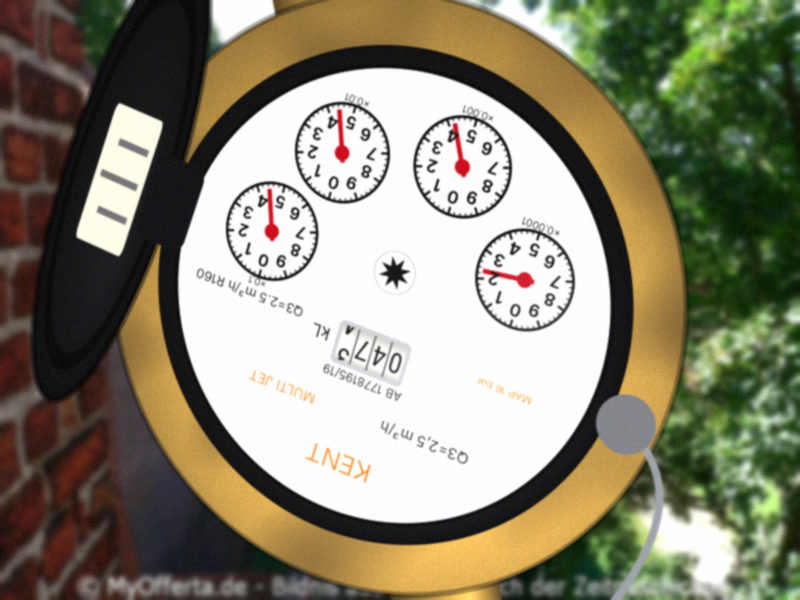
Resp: 473.4442 kL
